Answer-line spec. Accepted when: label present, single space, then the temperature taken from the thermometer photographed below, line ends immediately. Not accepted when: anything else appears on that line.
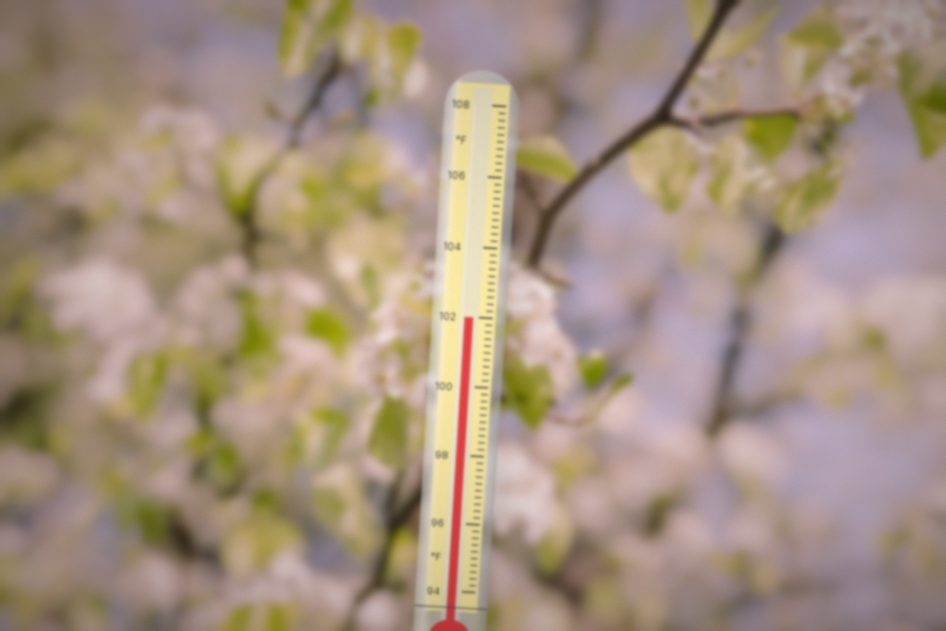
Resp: 102 °F
